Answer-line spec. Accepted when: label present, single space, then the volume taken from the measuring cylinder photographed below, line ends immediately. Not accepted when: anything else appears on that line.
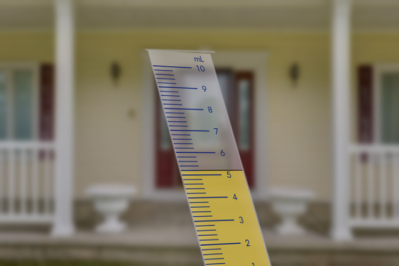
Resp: 5.2 mL
